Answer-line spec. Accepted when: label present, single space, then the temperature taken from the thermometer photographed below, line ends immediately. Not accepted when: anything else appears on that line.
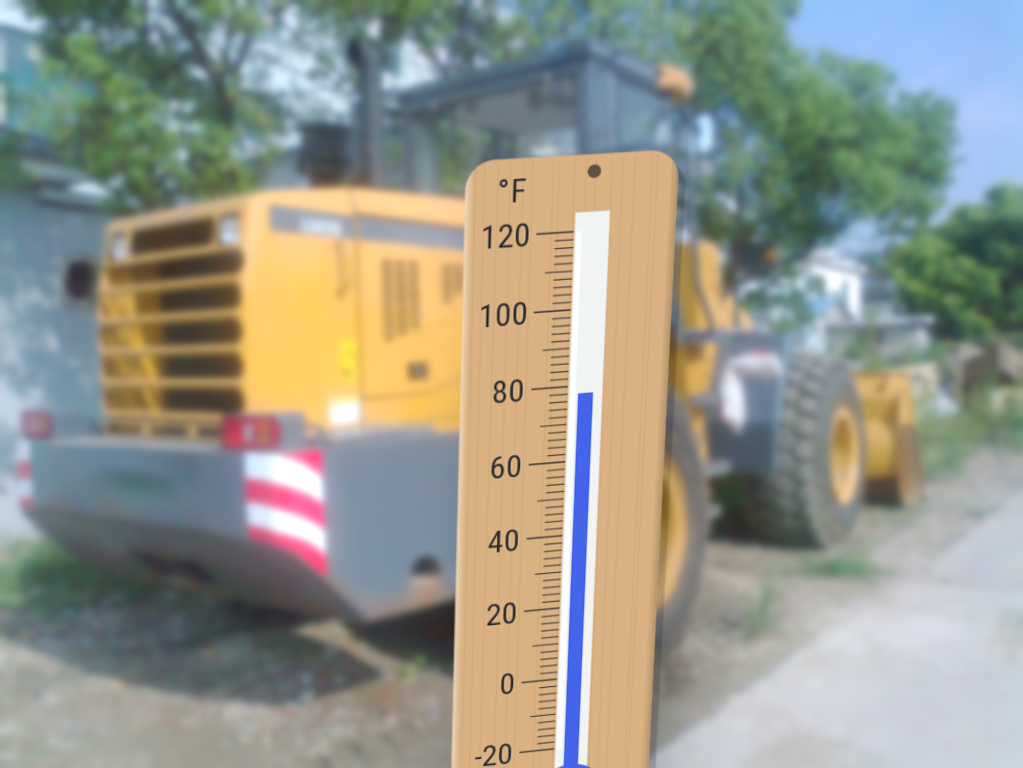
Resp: 78 °F
